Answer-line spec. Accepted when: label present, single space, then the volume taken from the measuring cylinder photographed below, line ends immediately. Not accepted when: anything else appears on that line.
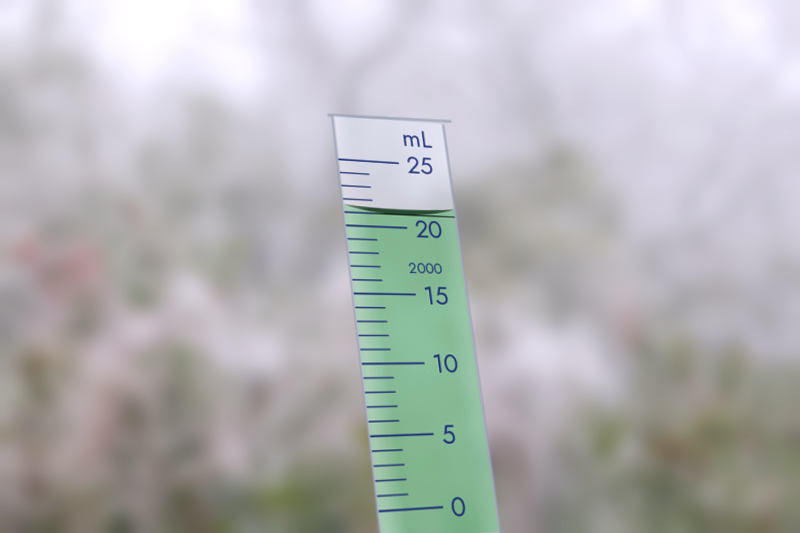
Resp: 21 mL
